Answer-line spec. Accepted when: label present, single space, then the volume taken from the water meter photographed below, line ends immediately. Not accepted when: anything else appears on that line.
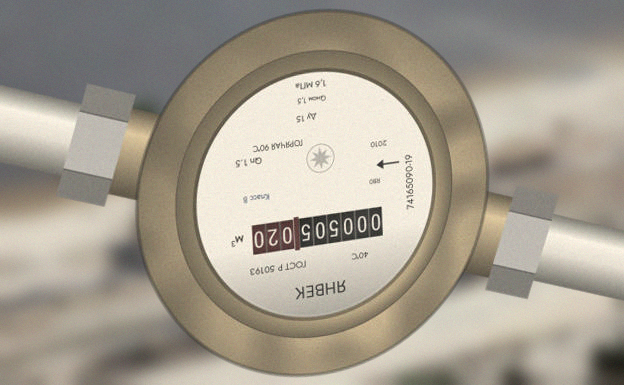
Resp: 505.020 m³
